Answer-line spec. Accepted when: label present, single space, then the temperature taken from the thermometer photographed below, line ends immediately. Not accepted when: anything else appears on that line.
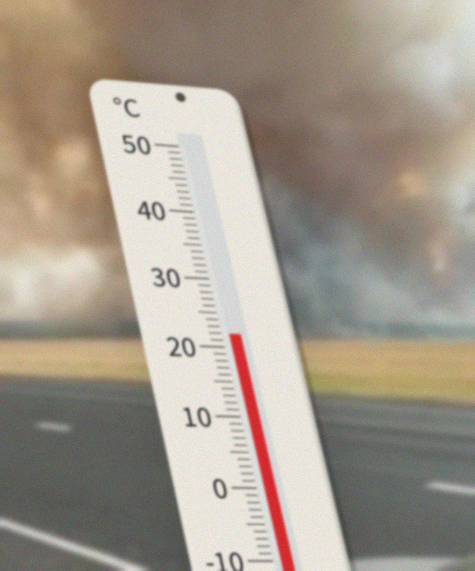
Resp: 22 °C
